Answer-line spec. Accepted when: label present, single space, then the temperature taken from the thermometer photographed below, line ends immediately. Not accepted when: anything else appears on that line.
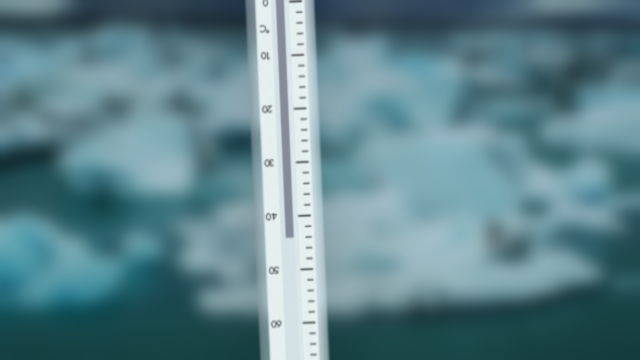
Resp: 44 °C
